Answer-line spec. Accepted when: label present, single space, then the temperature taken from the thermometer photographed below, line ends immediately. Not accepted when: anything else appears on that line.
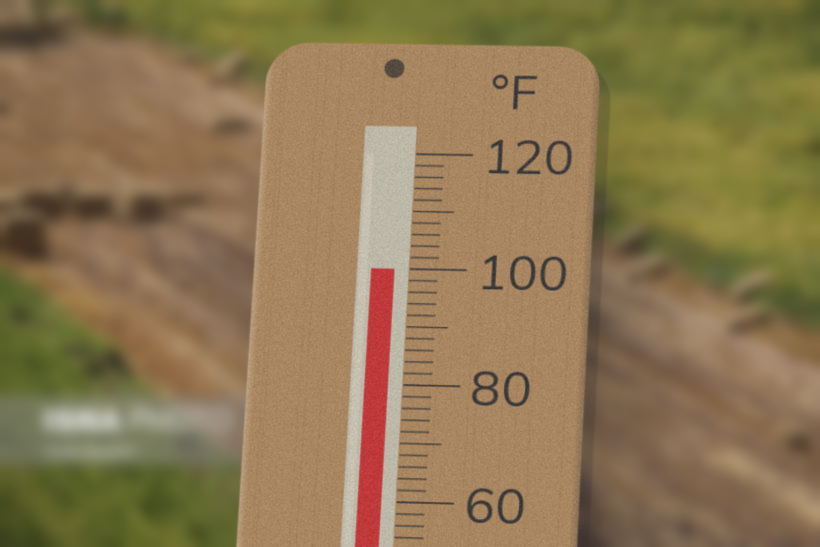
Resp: 100 °F
